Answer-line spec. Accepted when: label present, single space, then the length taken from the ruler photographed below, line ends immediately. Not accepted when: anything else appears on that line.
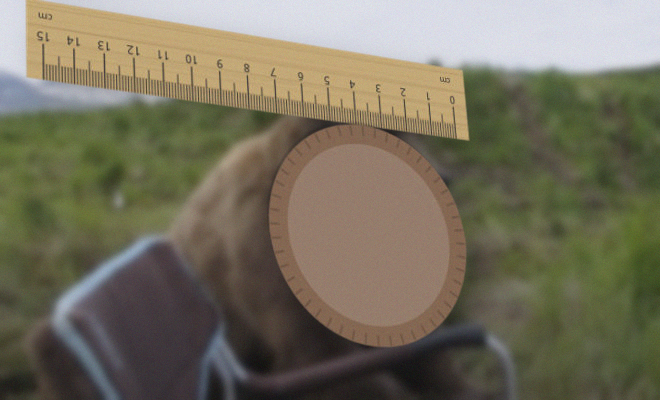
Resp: 7.5 cm
